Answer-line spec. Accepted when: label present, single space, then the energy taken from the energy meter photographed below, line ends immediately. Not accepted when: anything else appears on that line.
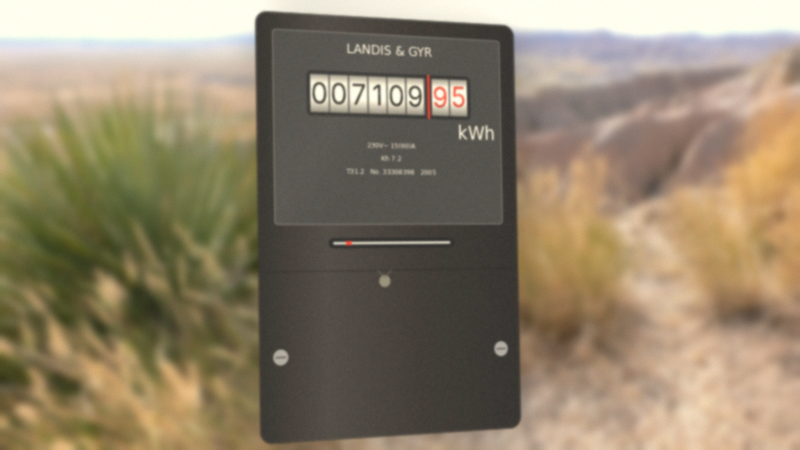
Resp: 7109.95 kWh
